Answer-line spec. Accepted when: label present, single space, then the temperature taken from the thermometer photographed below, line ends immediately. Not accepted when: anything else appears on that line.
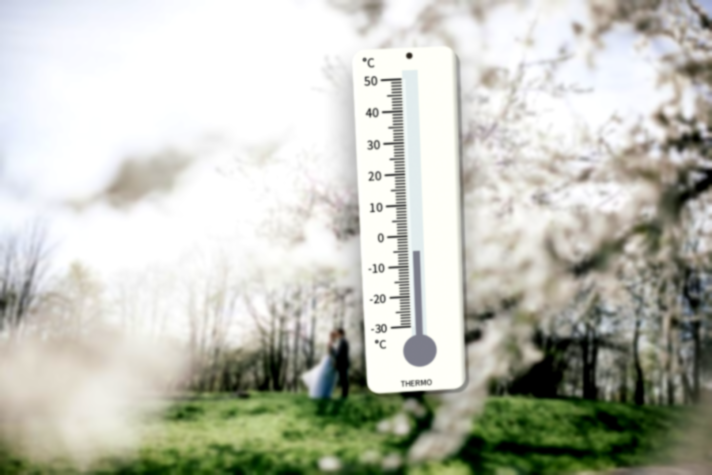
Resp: -5 °C
